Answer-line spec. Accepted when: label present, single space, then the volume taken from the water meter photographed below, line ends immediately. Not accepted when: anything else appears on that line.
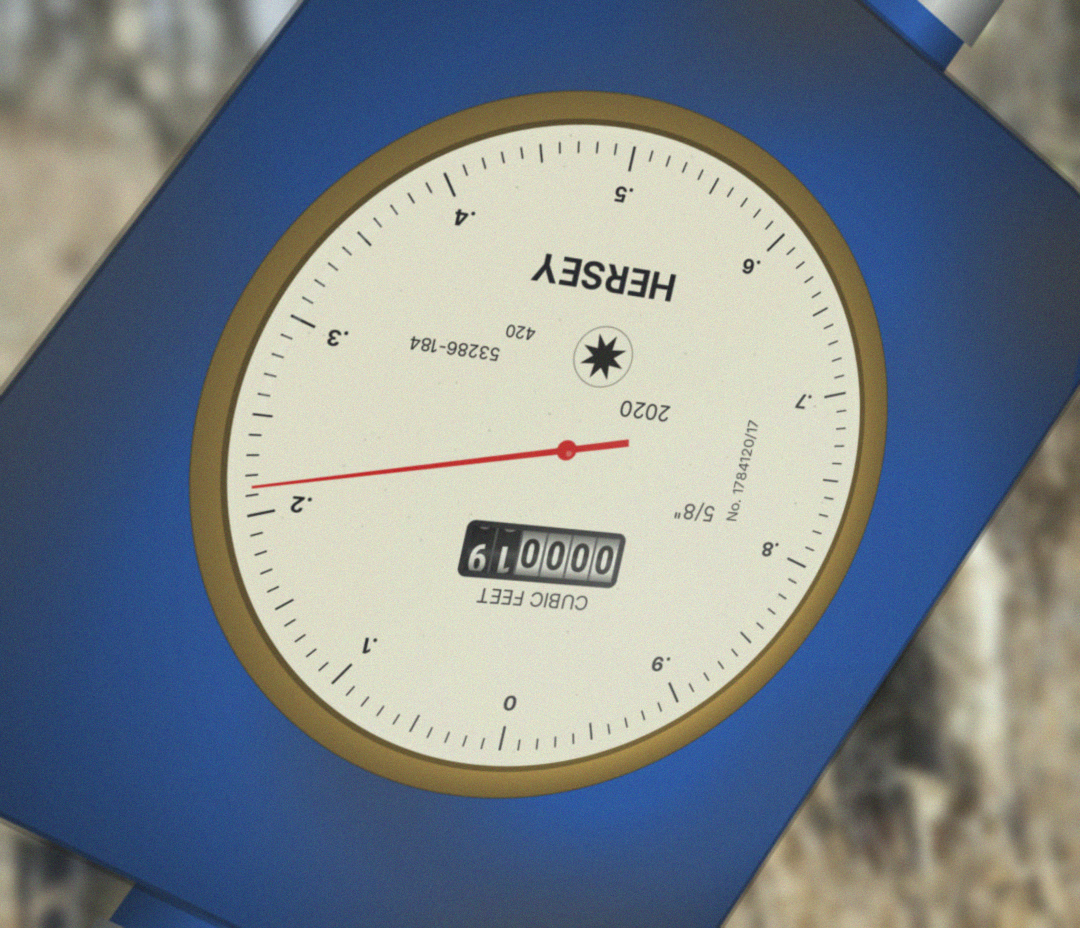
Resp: 19.21 ft³
